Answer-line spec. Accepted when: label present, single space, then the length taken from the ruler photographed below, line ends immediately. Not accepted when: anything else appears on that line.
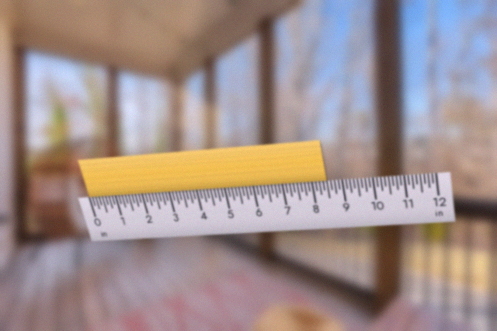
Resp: 8.5 in
